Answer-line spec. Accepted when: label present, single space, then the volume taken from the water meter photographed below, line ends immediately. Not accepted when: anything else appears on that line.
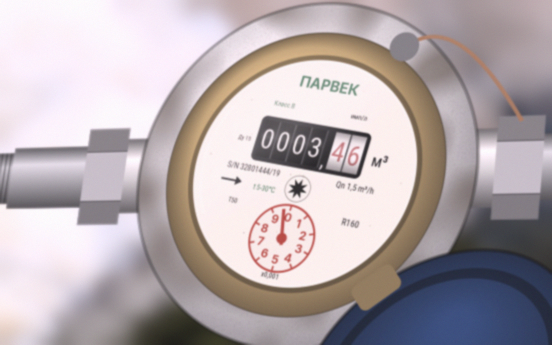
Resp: 3.459 m³
